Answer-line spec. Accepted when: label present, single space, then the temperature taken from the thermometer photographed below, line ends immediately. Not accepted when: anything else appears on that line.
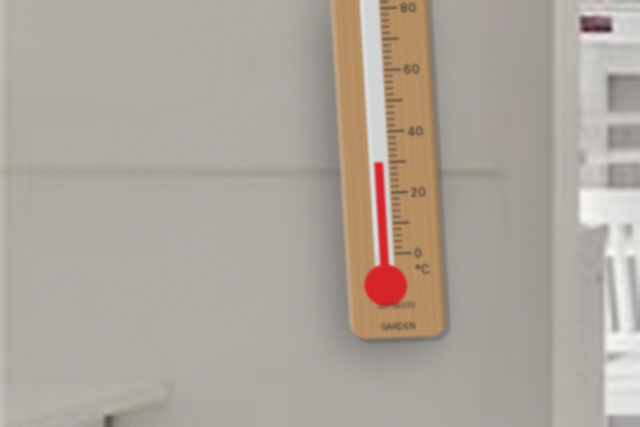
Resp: 30 °C
